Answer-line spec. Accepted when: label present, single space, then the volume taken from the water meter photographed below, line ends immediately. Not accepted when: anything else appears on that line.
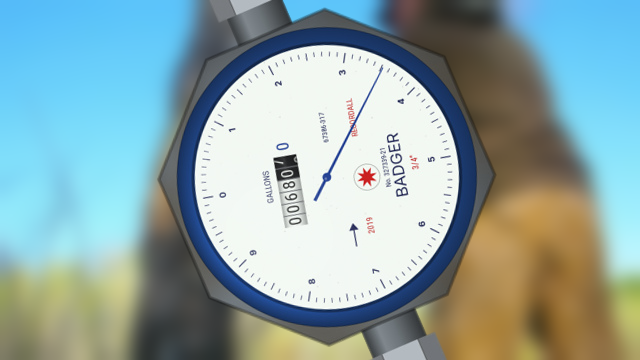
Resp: 68073.5 gal
